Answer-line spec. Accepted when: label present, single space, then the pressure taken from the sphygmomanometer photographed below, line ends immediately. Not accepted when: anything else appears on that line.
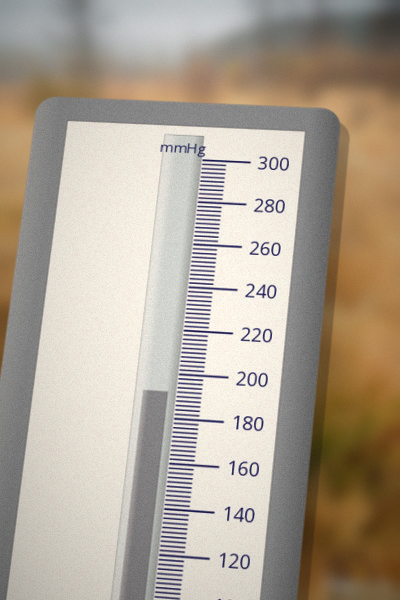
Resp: 192 mmHg
